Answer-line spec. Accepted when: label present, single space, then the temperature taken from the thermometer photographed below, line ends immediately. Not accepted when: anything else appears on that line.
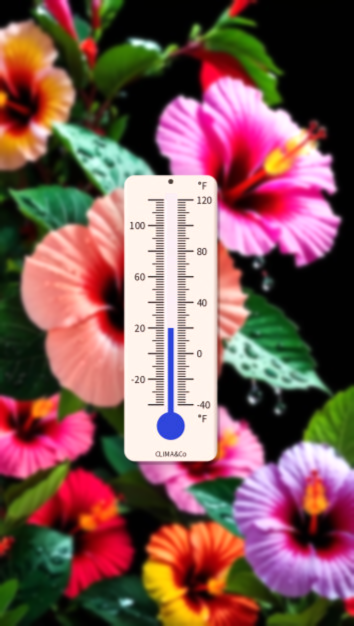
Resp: 20 °F
